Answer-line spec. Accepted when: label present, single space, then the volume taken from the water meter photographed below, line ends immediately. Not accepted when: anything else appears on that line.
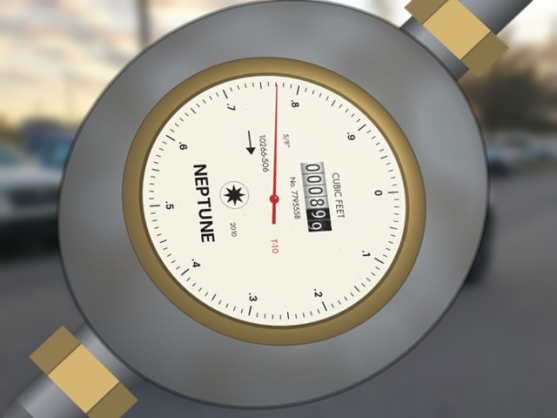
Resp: 898.77 ft³
